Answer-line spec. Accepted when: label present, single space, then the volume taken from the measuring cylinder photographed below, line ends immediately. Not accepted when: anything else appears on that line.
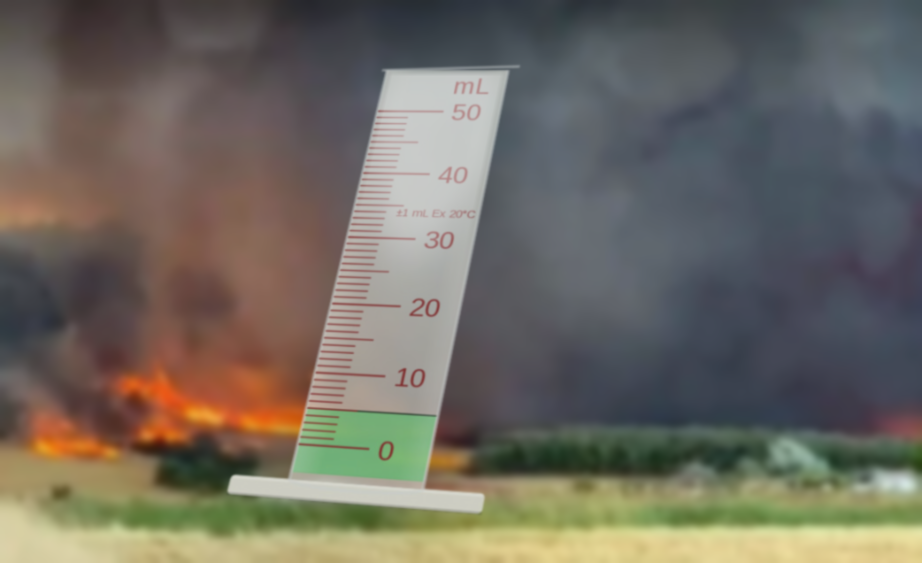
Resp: 5 mL
